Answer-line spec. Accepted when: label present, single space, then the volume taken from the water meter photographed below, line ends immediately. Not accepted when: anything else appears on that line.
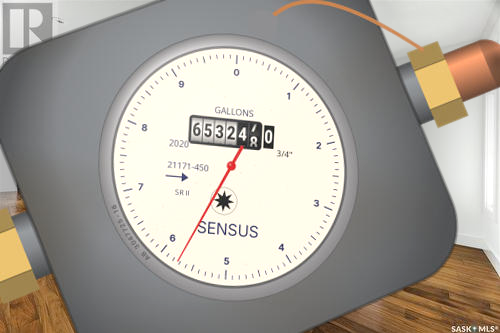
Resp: 6532475.7 gal
